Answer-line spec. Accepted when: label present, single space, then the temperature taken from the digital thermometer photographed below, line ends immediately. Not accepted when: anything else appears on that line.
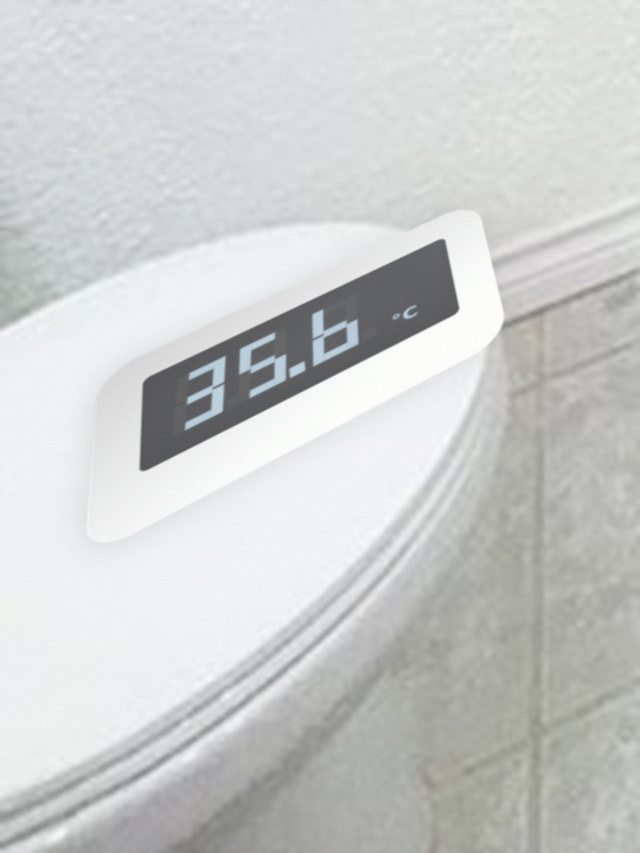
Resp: 35.6 °C
